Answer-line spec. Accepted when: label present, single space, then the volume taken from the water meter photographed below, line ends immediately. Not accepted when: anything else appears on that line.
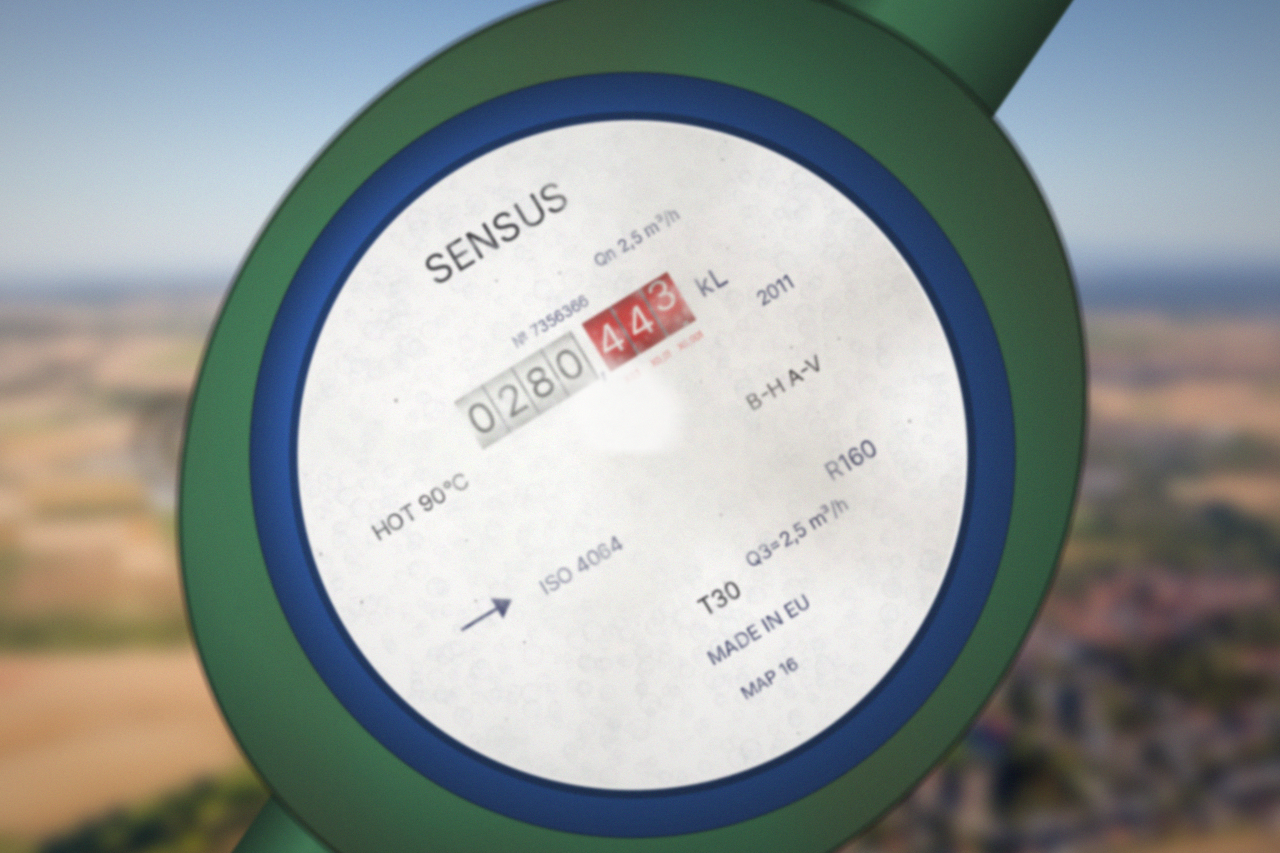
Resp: 280.443 kL
